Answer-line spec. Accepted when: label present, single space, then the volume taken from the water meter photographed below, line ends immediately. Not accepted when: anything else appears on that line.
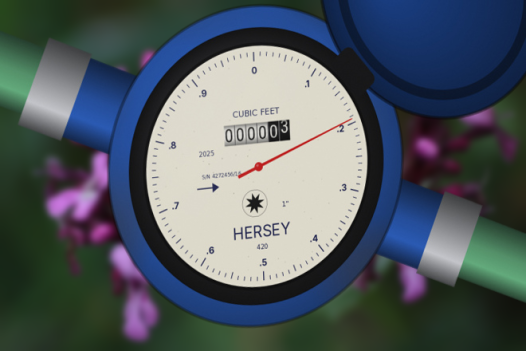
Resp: 3.19 ft³
